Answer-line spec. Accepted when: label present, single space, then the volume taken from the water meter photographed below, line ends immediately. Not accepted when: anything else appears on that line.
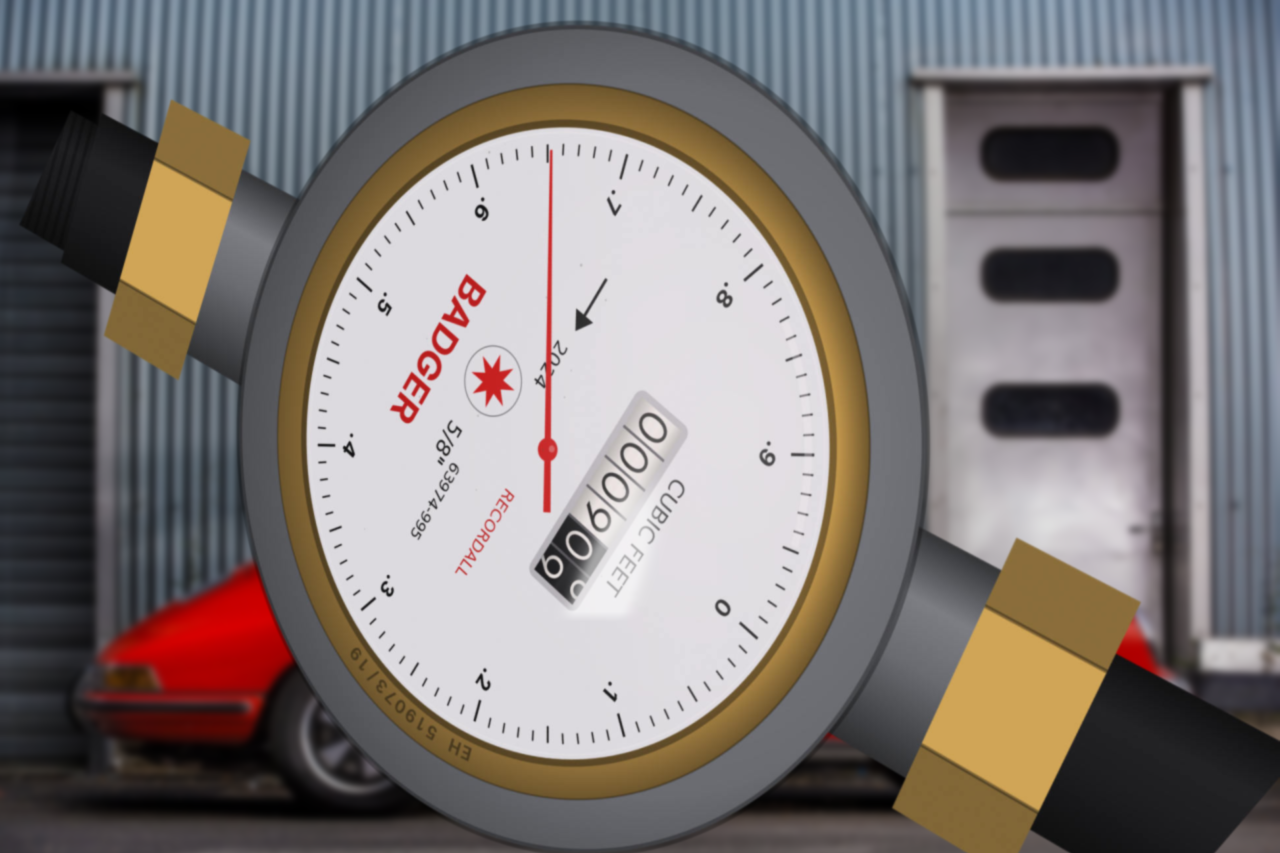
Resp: 908.65 ft³
